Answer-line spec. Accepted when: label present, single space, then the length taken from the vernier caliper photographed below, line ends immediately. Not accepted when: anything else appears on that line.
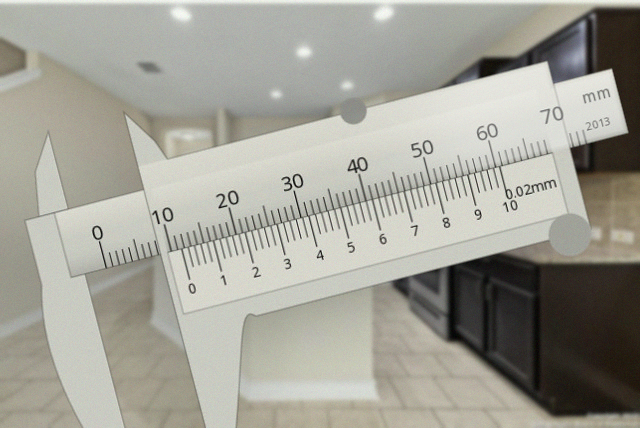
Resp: 11.6 mm
